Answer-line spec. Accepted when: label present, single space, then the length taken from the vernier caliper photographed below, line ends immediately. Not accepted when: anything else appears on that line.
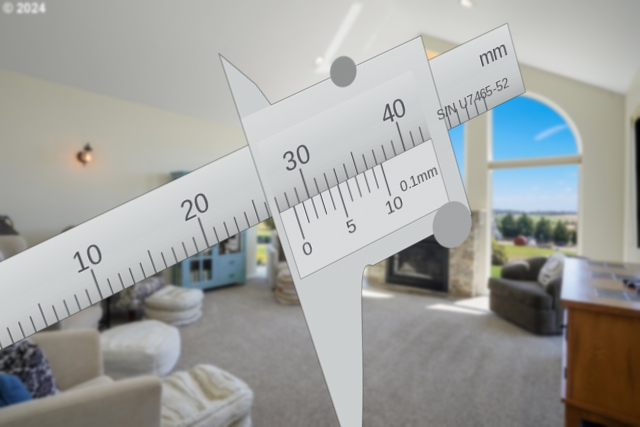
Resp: 28.4 mm
